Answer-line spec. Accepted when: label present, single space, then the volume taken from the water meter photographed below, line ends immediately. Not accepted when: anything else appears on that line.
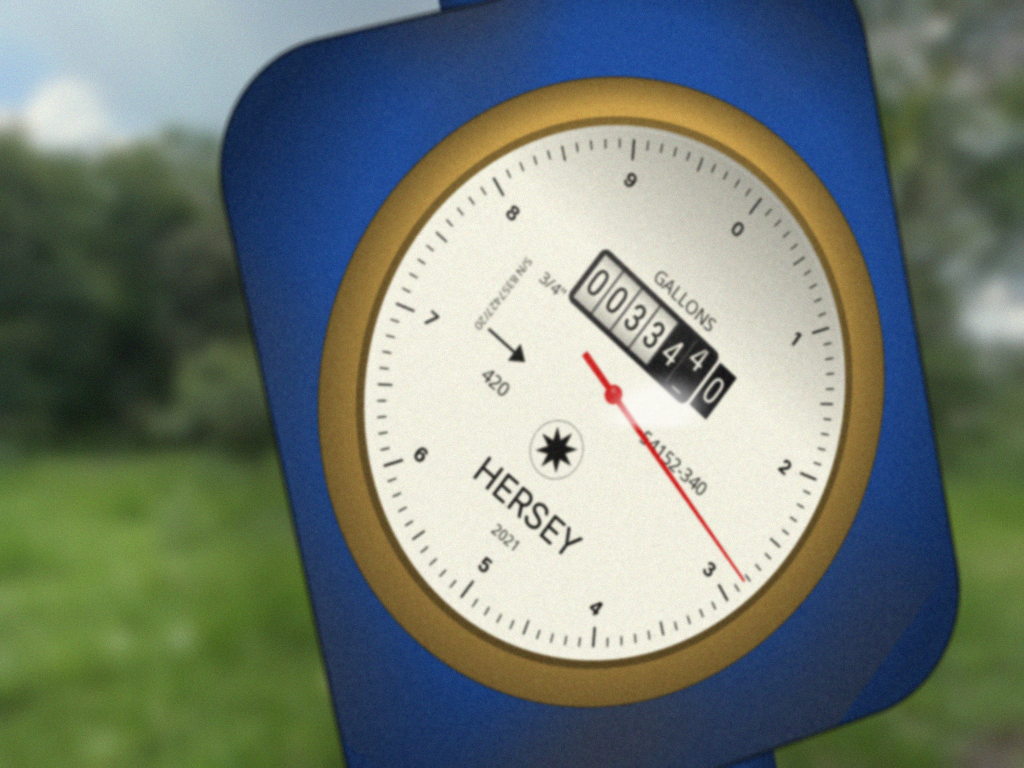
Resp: 33442.8 gal
